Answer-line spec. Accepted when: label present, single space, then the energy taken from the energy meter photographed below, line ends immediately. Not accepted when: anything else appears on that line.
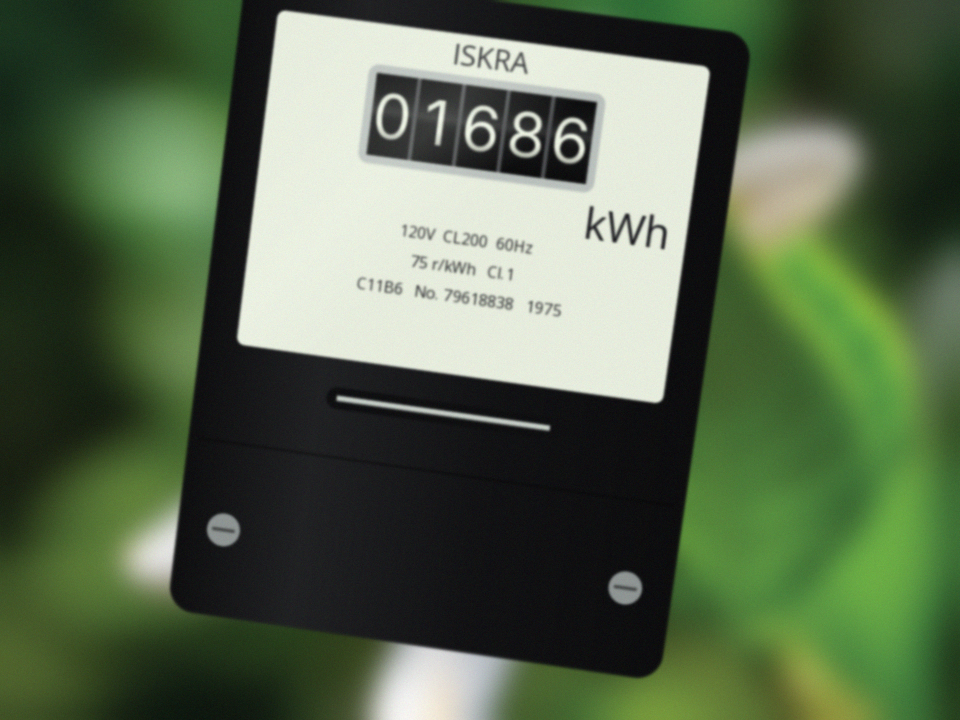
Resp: 1686 kWh
